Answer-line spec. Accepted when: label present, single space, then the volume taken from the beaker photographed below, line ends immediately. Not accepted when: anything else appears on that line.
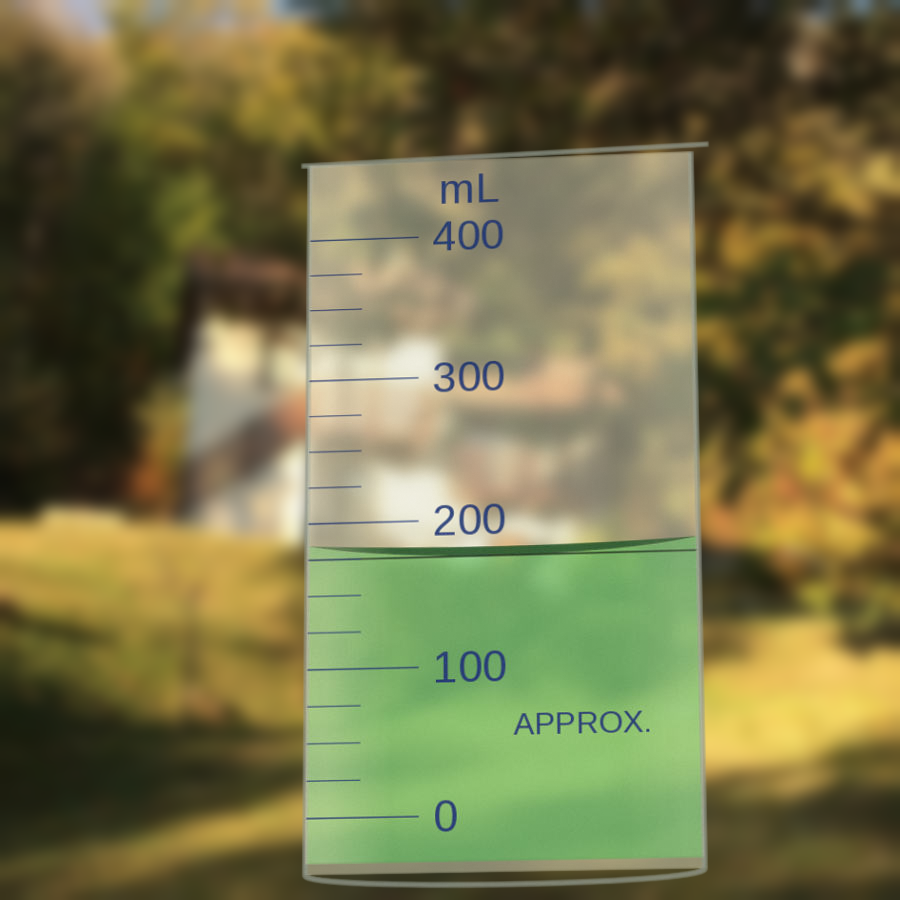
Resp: 175 mL
